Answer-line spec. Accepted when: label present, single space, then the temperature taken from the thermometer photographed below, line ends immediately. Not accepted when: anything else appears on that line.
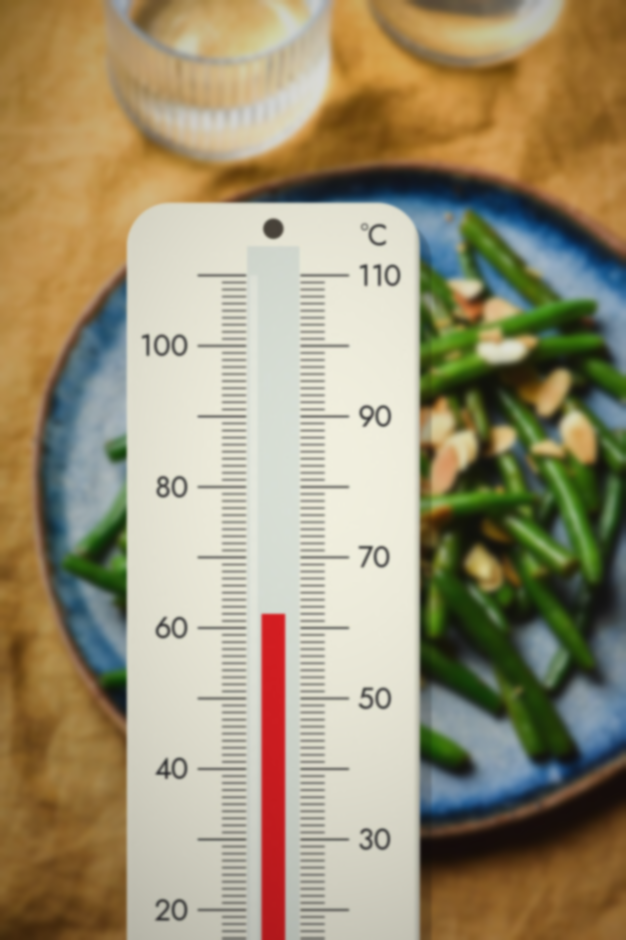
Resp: 62 °C
